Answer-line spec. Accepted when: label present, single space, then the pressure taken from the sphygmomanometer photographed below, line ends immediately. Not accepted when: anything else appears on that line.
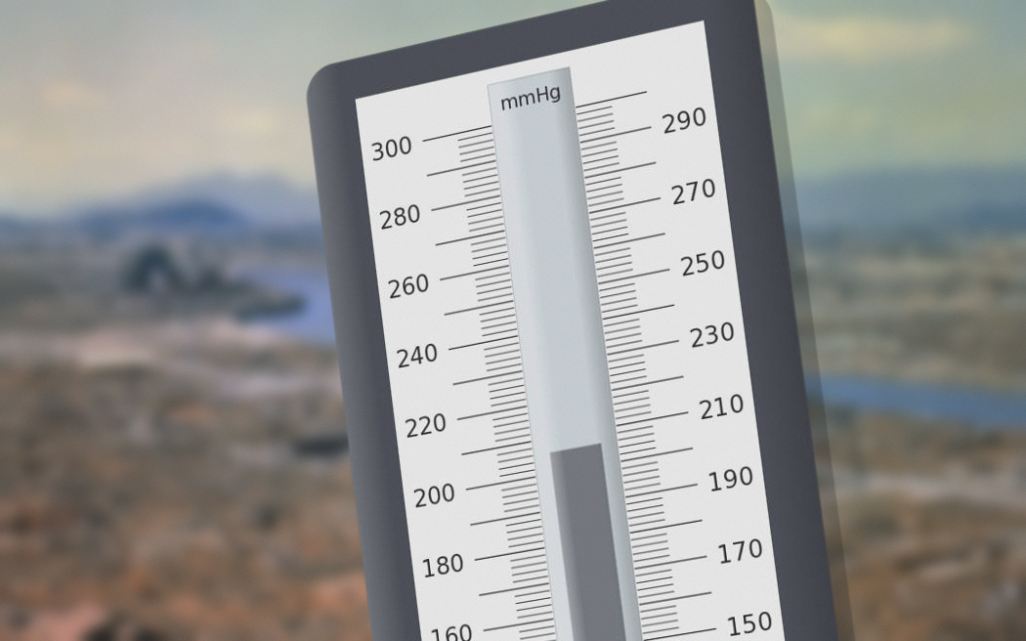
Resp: 206 mmHg
